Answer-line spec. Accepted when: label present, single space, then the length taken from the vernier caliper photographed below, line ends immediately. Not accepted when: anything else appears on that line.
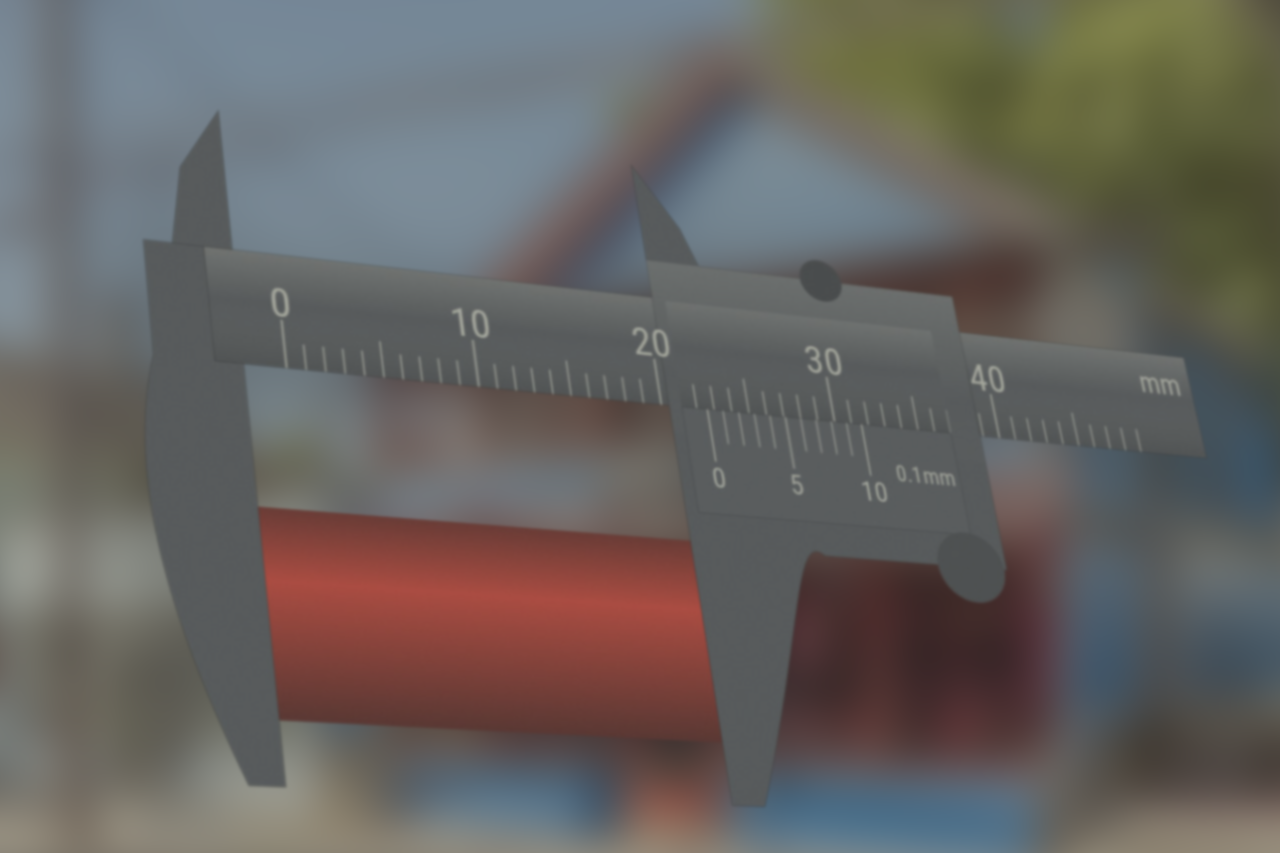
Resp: 22.6 mm
